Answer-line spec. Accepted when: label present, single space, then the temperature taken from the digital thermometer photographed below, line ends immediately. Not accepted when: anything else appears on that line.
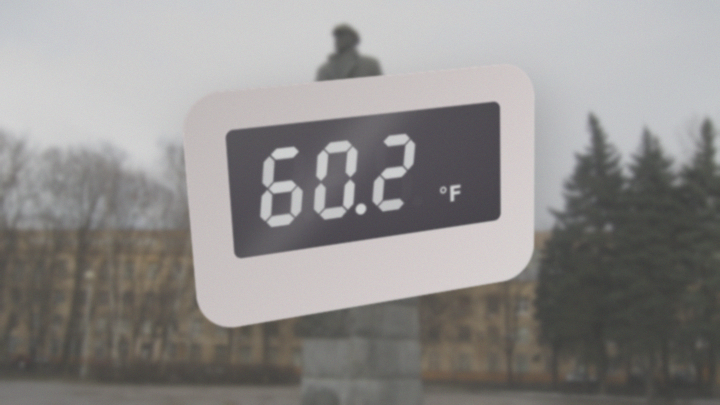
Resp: 60.2 °F
